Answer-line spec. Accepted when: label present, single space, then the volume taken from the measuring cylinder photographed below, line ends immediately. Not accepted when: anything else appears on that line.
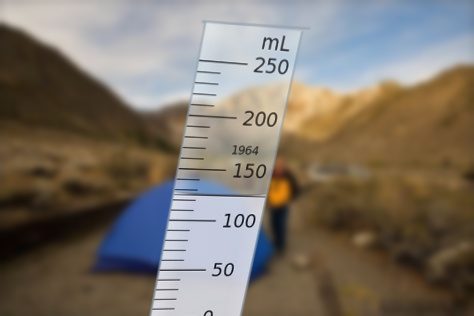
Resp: 125 mL
